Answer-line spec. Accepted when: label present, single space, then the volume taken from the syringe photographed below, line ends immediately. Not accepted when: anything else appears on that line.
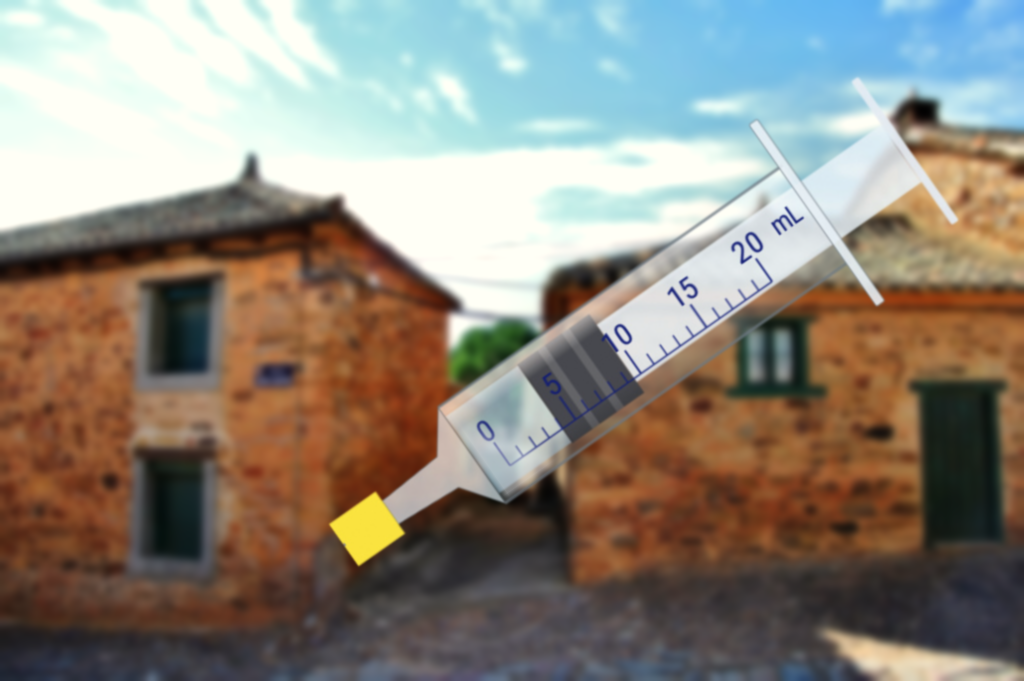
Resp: 4 mL
